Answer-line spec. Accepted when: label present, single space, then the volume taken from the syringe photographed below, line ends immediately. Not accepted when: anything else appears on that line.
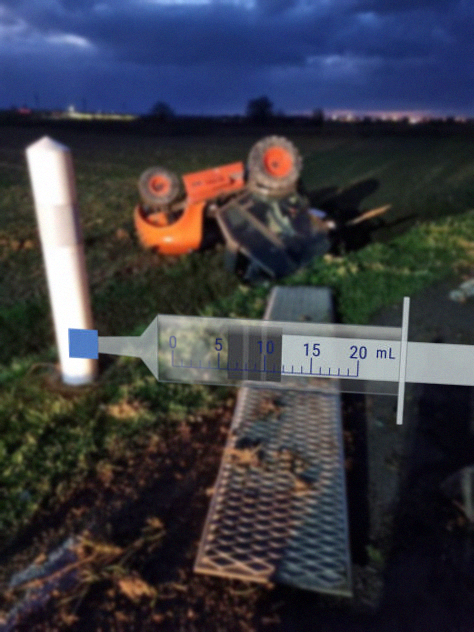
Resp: 6 mL
